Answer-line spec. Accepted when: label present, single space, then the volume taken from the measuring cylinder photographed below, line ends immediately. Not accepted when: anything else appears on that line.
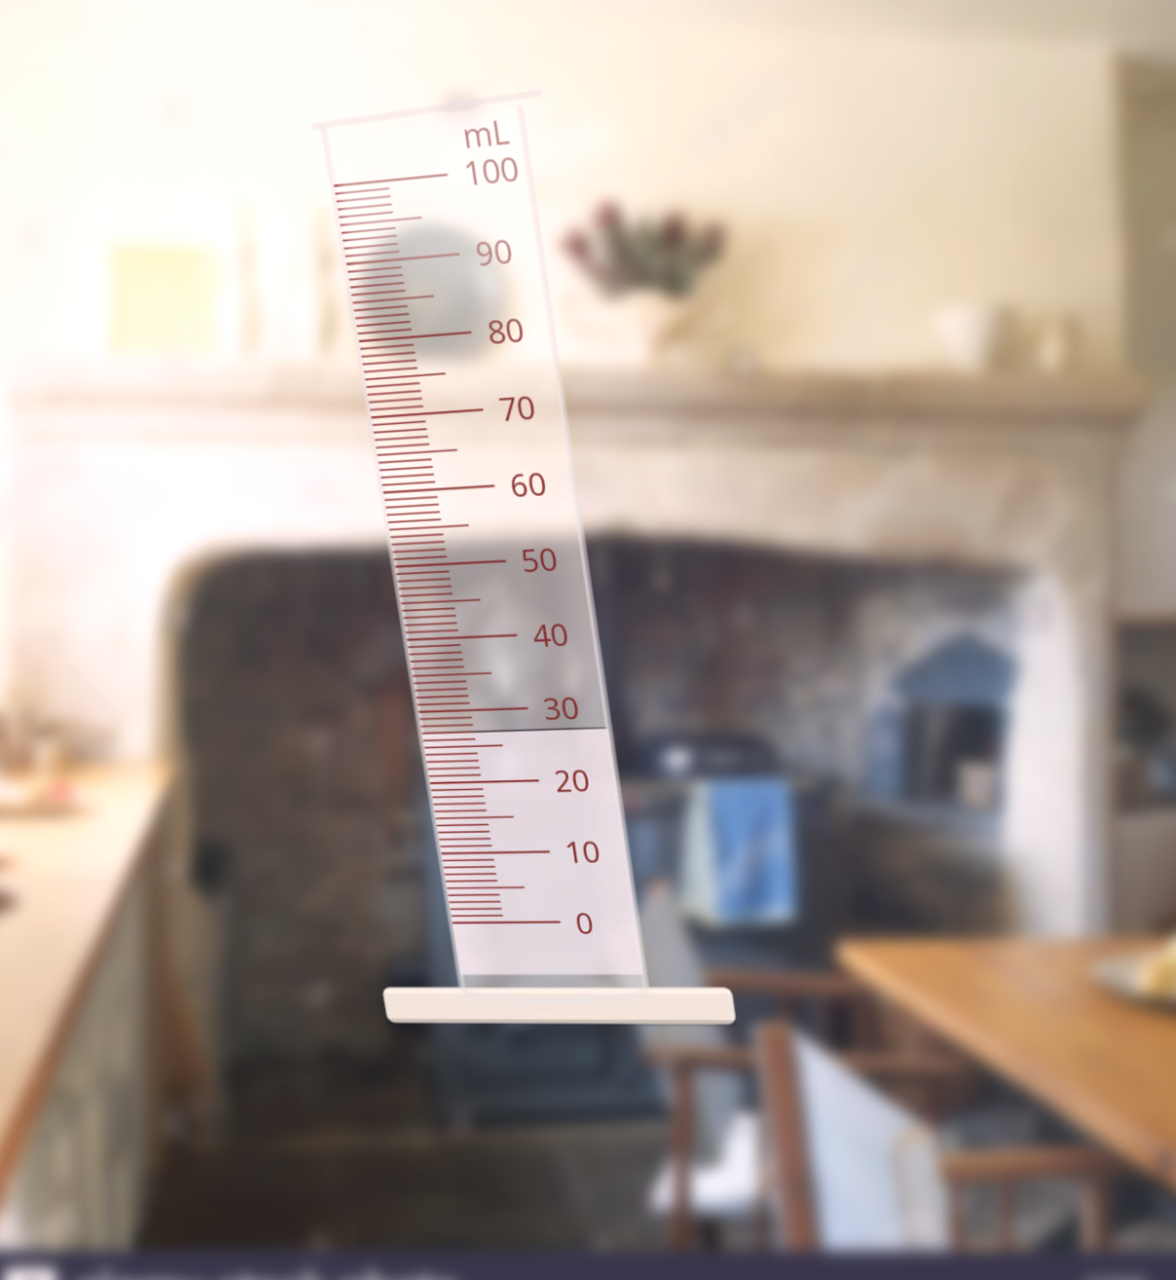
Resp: 27 mL
